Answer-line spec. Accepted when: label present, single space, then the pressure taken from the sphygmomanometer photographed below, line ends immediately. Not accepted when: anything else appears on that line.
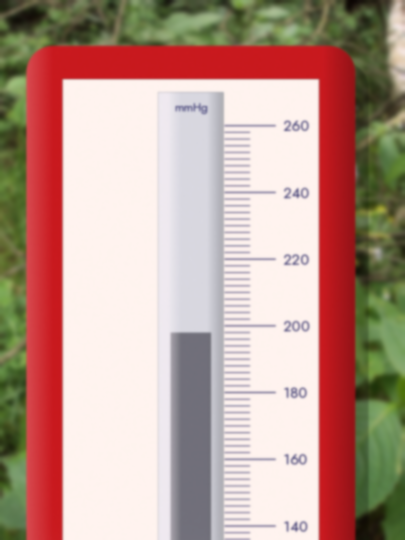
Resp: 198 mmHg
